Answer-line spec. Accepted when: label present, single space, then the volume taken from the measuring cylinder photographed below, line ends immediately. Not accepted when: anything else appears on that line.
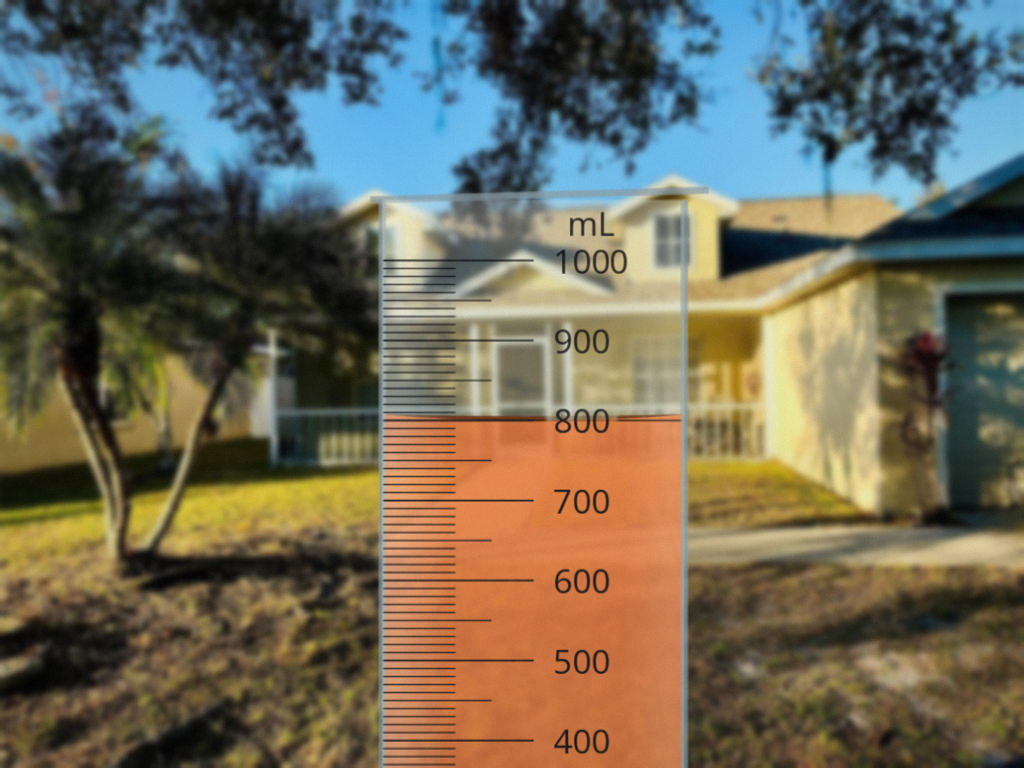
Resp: 800 mL
